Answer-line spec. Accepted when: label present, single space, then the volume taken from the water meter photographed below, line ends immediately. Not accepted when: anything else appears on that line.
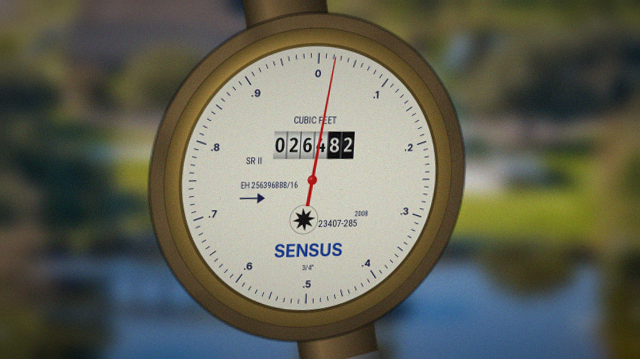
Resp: 26482.02 ft³
